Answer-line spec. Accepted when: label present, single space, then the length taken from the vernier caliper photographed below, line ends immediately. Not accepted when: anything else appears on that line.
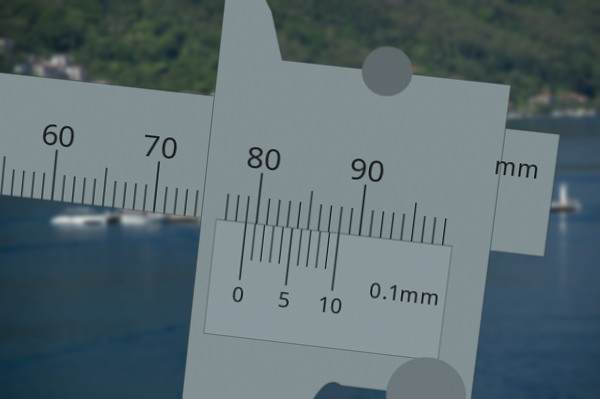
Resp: 79.0 mm
